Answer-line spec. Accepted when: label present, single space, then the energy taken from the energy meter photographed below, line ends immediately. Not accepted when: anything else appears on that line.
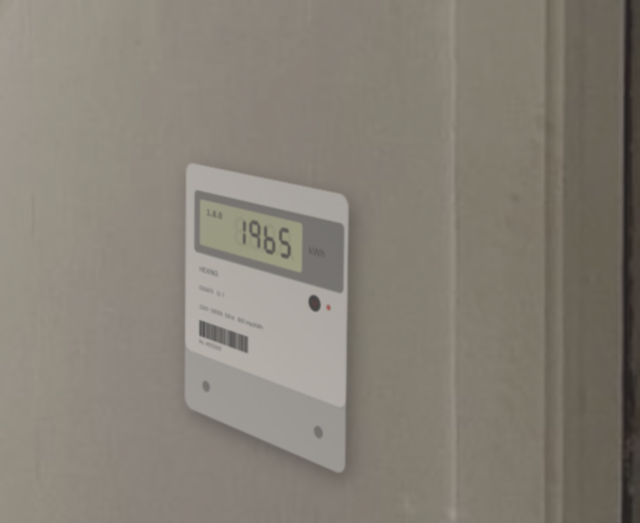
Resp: 1965 kWh
